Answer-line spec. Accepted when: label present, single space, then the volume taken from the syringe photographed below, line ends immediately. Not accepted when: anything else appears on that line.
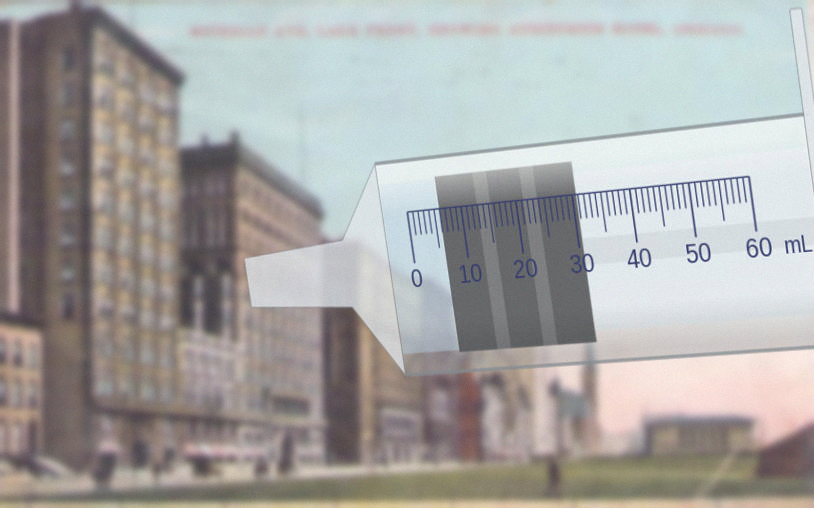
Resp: 6 mL
